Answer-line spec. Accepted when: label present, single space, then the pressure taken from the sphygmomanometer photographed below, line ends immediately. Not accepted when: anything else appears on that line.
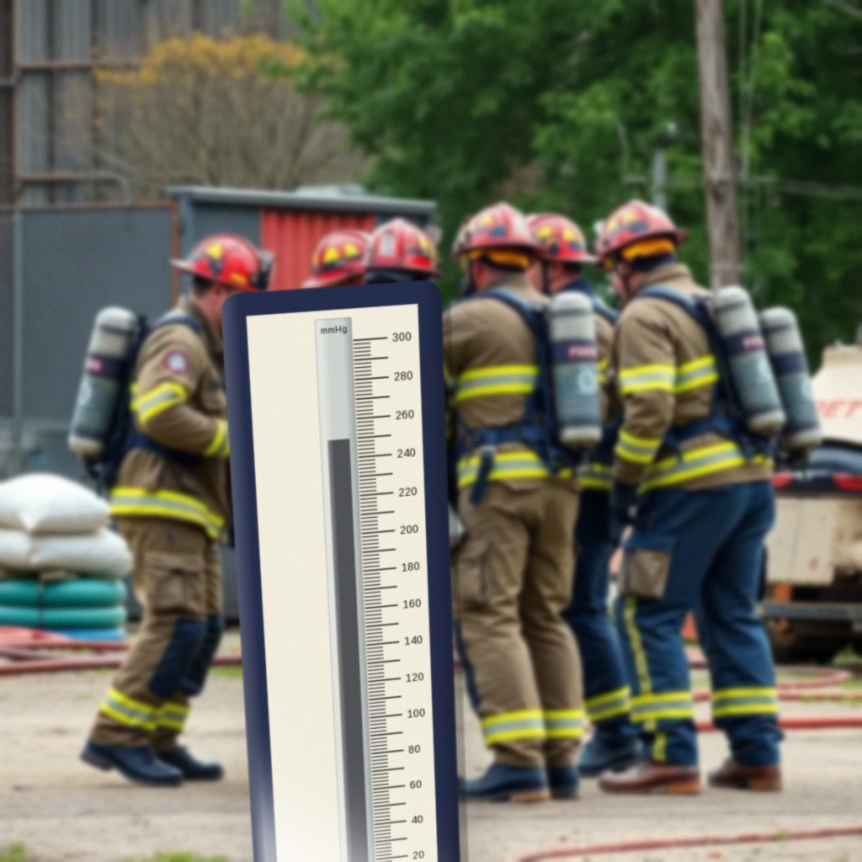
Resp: 250 mmHg
